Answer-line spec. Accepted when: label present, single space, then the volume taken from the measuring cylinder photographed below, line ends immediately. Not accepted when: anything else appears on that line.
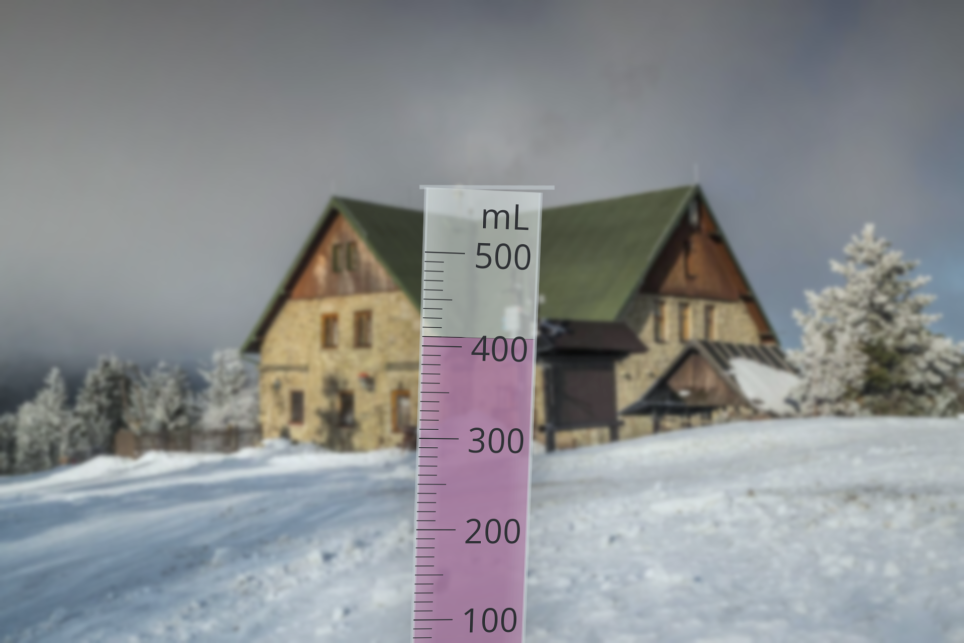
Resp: 410 mL
